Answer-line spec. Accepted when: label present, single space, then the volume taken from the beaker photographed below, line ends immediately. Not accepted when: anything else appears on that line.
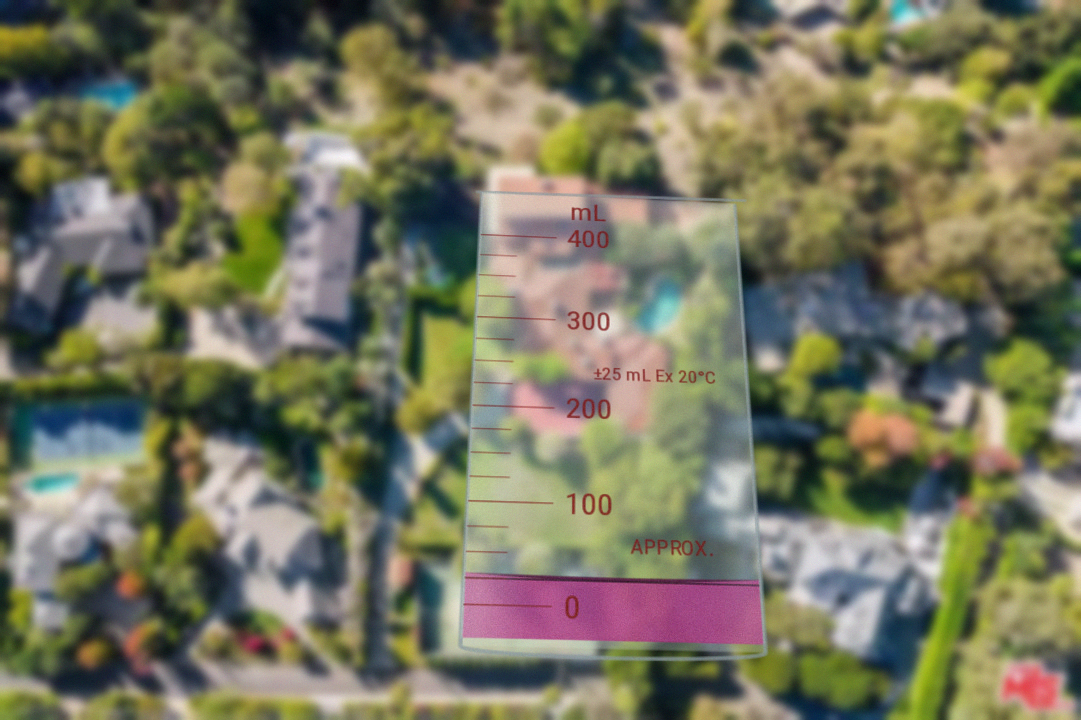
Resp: 25 mL
